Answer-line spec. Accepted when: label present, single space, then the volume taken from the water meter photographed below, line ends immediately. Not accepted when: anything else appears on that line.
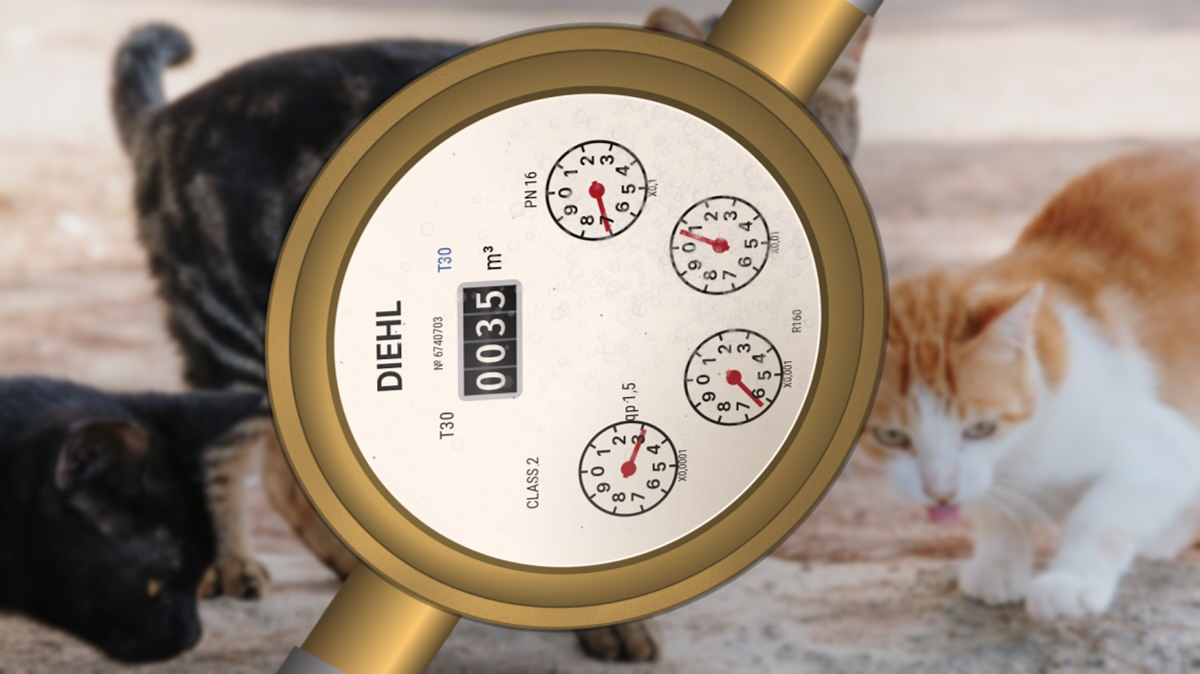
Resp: 35.7063 m³
